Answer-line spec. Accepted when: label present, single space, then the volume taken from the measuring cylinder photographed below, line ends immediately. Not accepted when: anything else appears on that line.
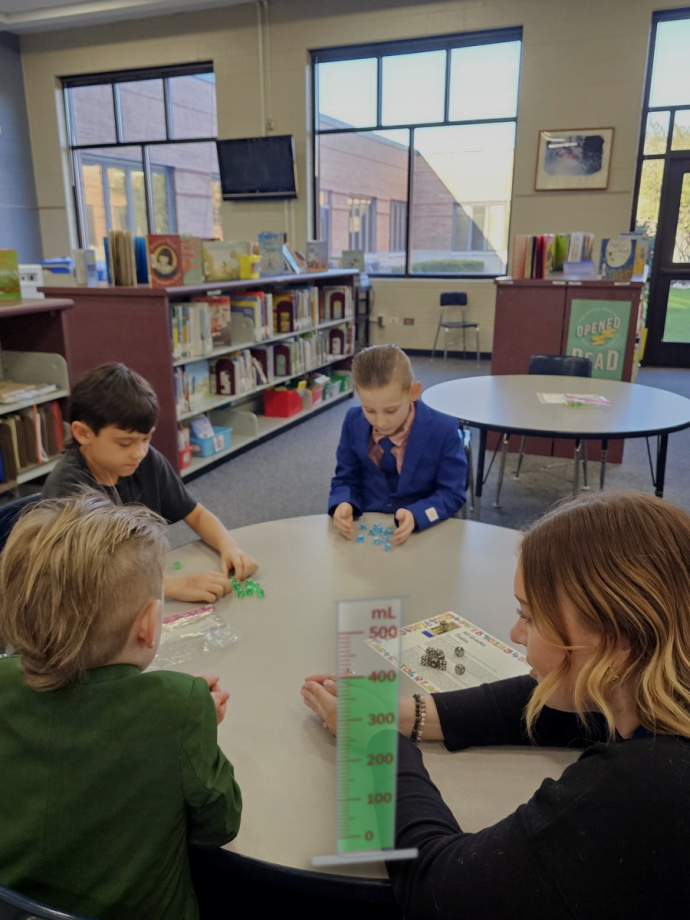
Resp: 400 mL
